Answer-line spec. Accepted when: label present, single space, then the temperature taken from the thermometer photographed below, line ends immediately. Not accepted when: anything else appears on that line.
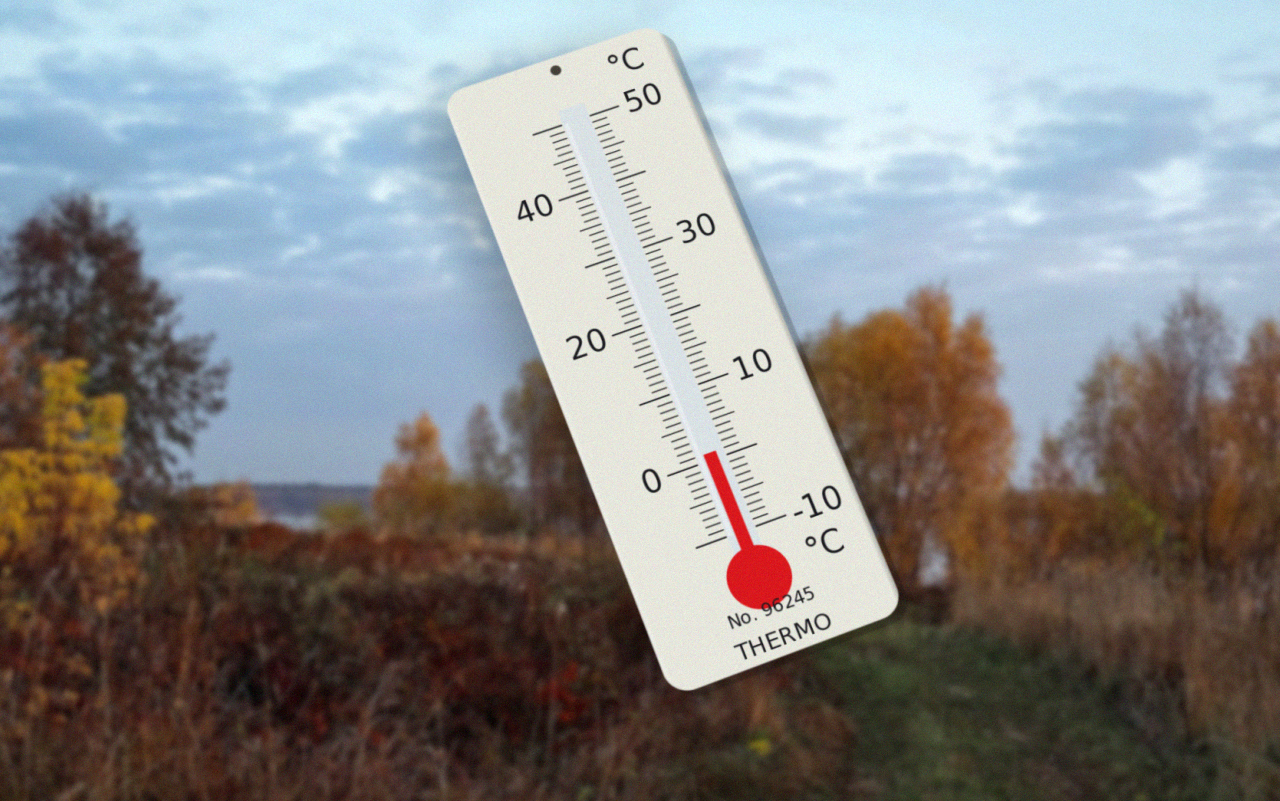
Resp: 1 °C
